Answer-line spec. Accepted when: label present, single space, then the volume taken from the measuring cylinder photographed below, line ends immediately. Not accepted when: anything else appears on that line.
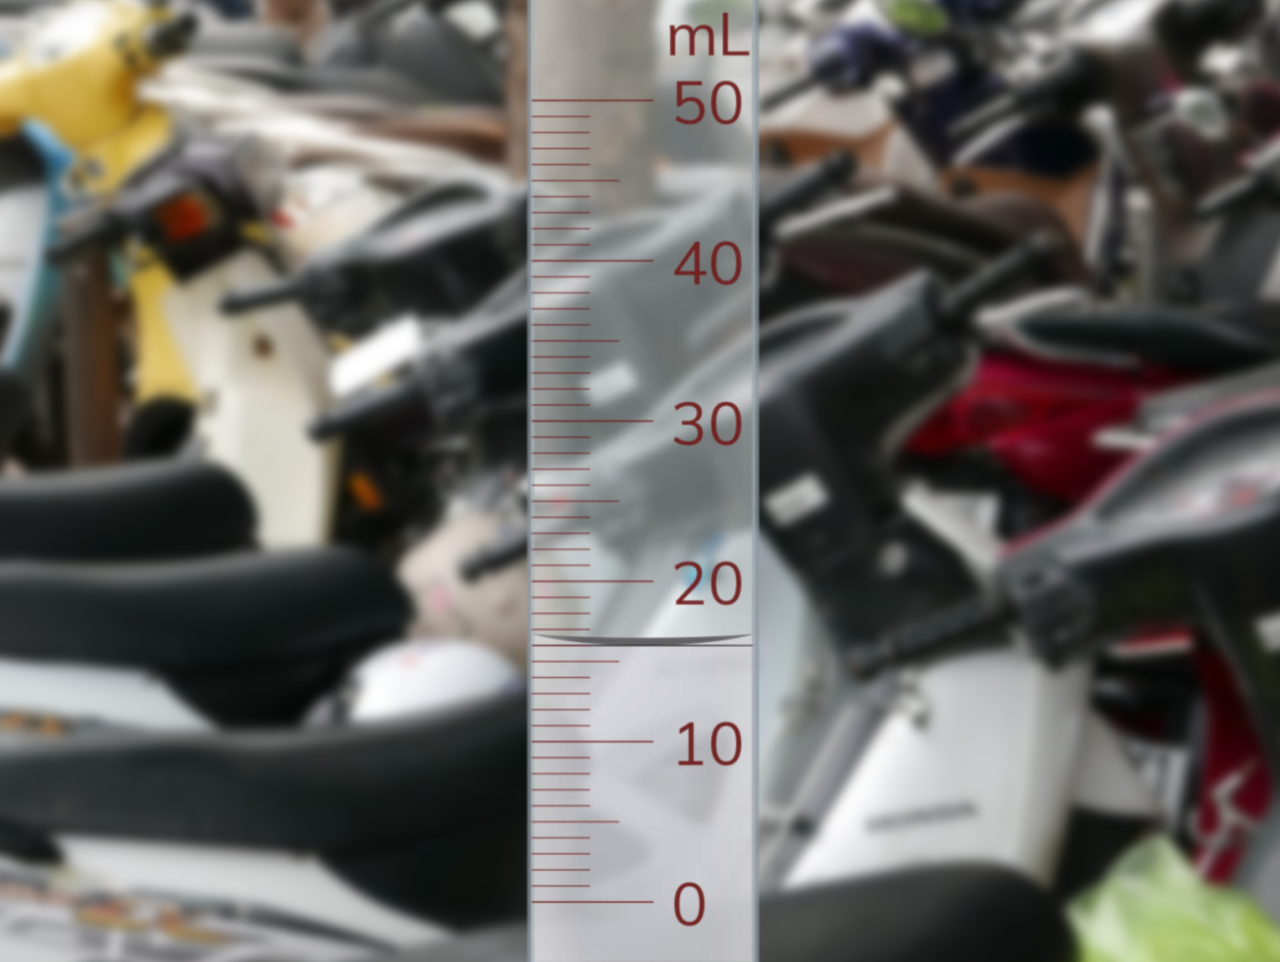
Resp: 16 mL
